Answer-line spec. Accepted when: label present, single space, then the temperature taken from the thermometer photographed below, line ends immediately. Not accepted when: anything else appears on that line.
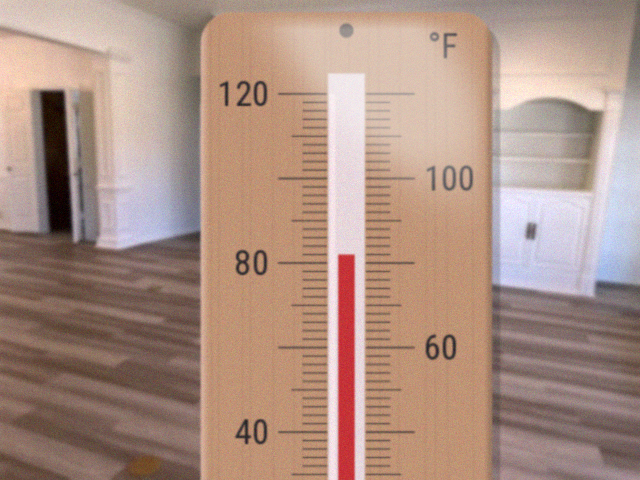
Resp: 82 °F
